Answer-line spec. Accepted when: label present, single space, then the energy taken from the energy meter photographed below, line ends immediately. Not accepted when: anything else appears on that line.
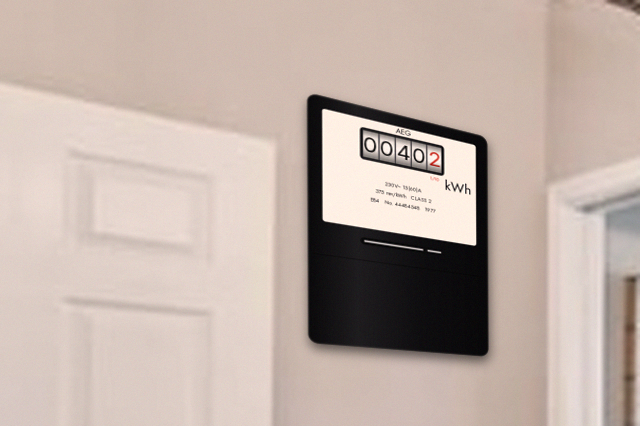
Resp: 40.2 kWh
